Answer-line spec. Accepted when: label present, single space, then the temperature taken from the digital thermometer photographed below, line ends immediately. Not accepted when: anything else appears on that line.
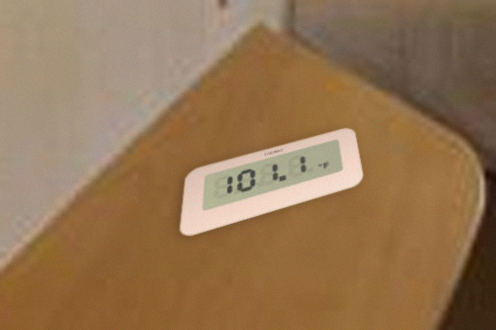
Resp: 101.1 °F
